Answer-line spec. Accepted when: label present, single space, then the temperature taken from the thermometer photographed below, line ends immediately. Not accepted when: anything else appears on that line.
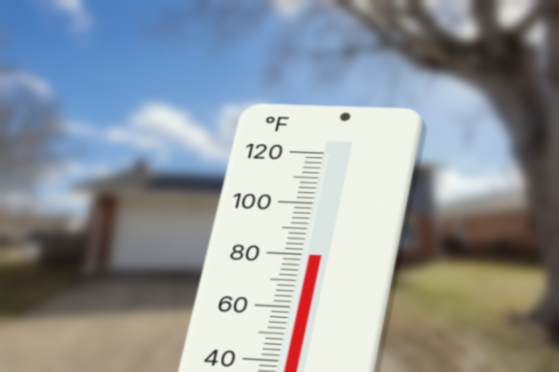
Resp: 80 °F
